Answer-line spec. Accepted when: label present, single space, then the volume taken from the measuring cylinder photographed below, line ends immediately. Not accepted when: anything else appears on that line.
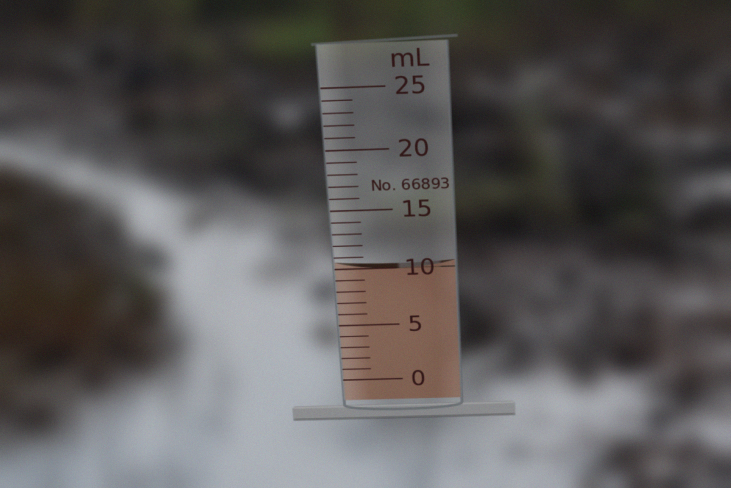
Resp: 10 mL
